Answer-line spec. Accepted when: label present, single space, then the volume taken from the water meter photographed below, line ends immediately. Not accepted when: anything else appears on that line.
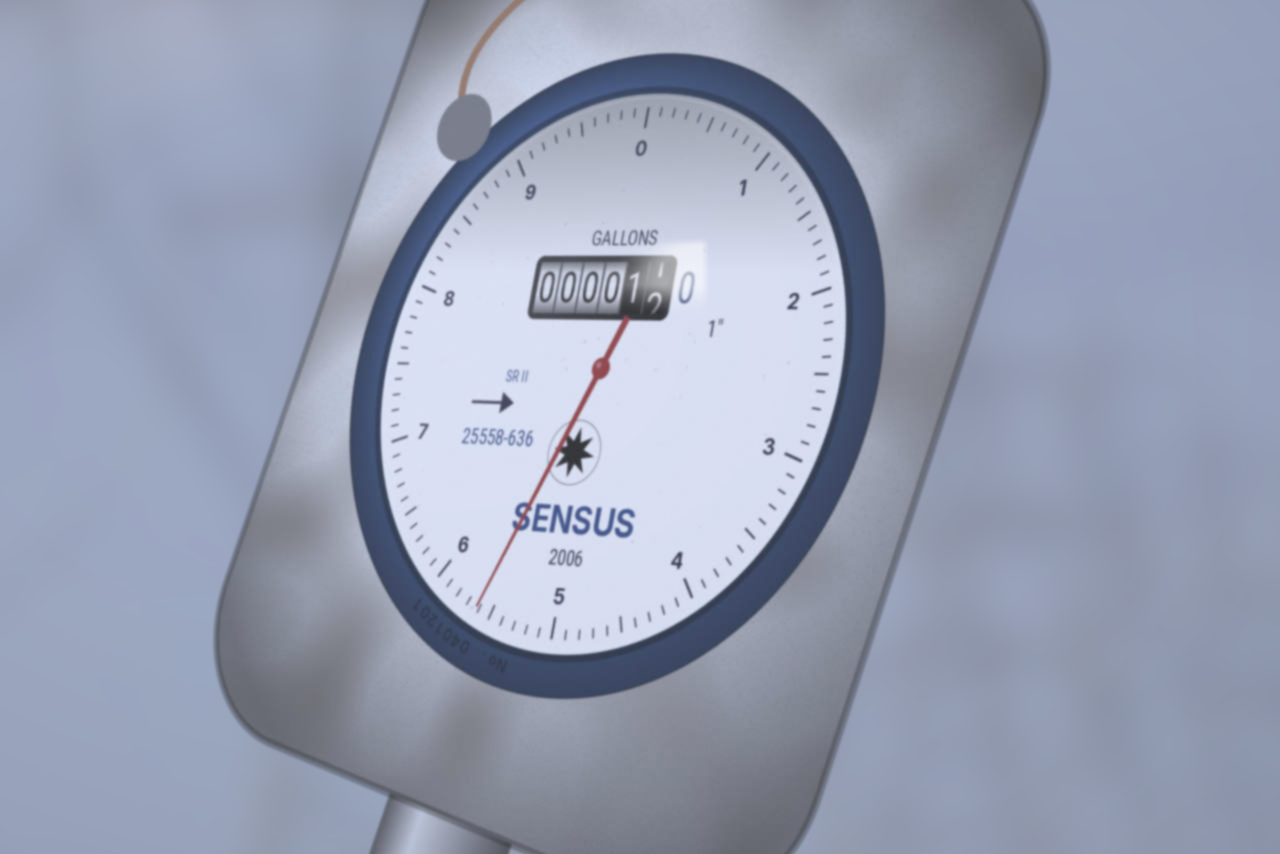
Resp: 115.6 gal
